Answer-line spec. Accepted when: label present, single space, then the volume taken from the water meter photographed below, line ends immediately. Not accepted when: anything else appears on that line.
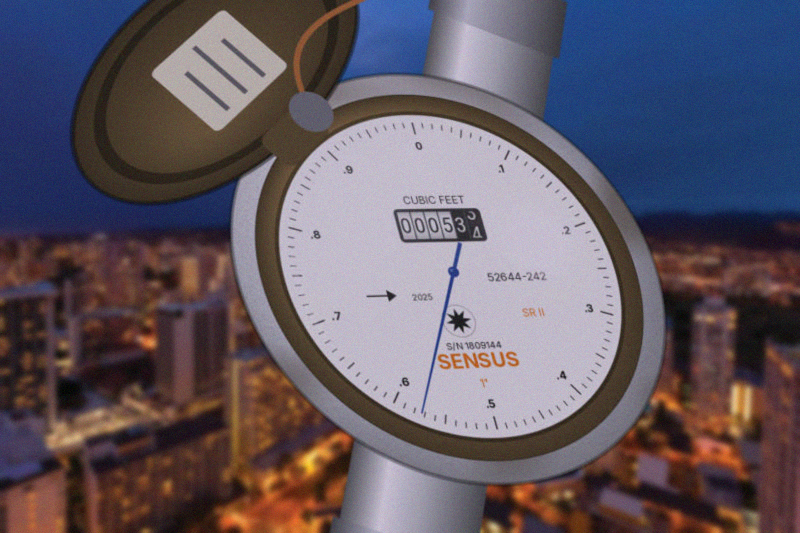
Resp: 533.57 ft³
